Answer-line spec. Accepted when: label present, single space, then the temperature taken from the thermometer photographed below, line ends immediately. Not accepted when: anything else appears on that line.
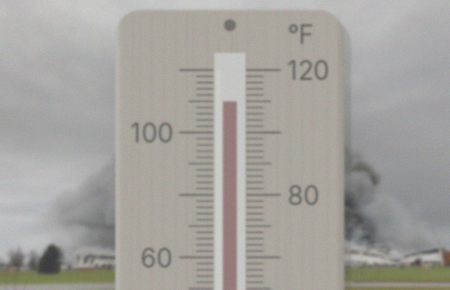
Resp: 110 °F
